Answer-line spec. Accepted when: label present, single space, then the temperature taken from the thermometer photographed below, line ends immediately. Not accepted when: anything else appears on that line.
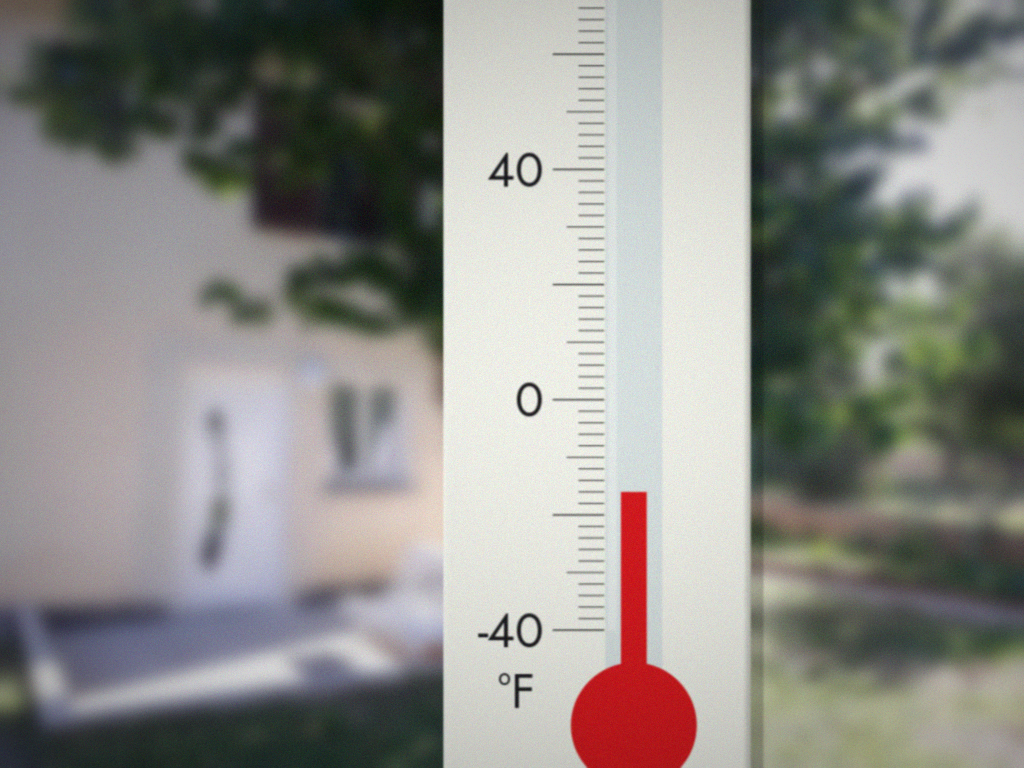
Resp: -16 °F
